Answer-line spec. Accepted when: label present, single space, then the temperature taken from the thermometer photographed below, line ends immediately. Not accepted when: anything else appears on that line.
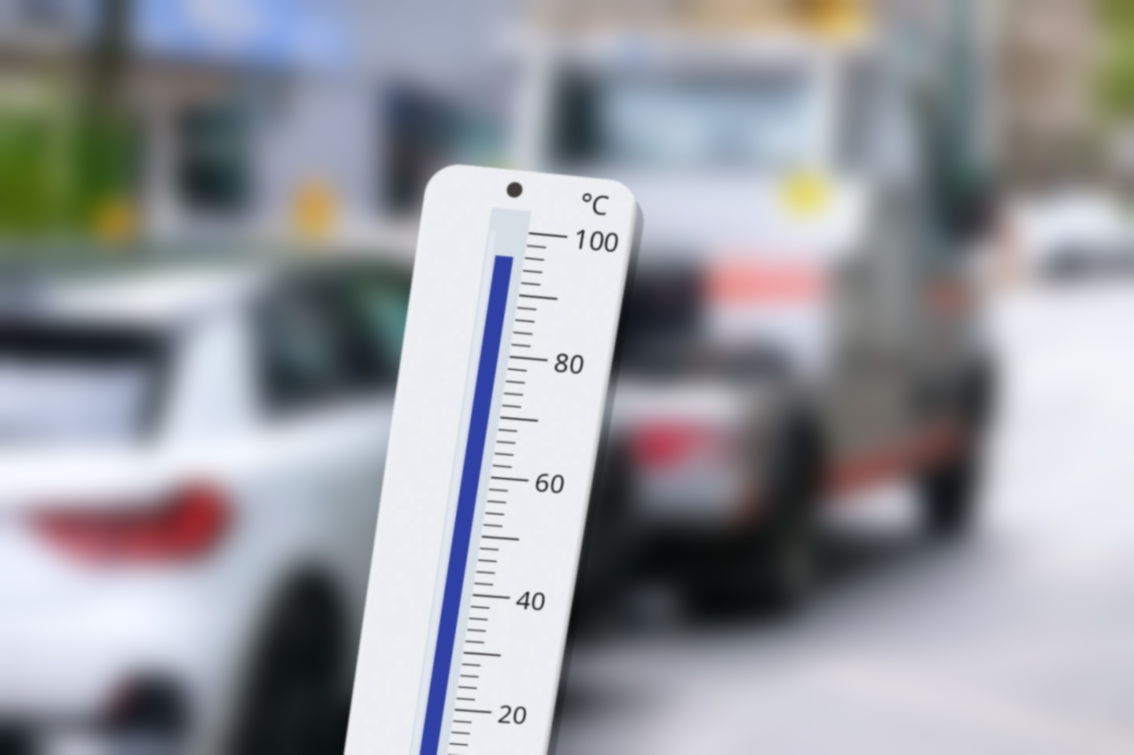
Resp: 96 °C
